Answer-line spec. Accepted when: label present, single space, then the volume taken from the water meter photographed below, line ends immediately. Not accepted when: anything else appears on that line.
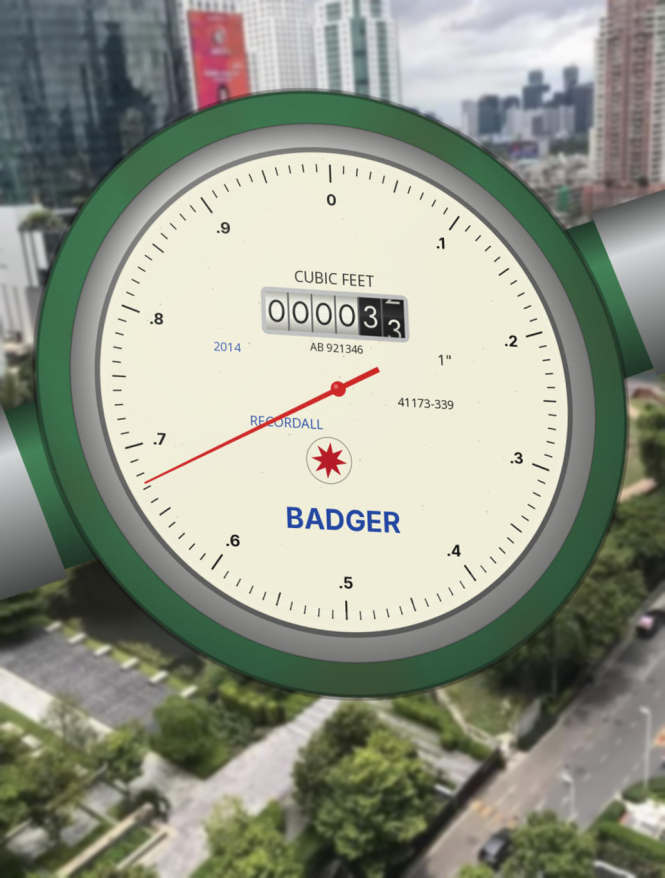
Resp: 32.67 ft³
